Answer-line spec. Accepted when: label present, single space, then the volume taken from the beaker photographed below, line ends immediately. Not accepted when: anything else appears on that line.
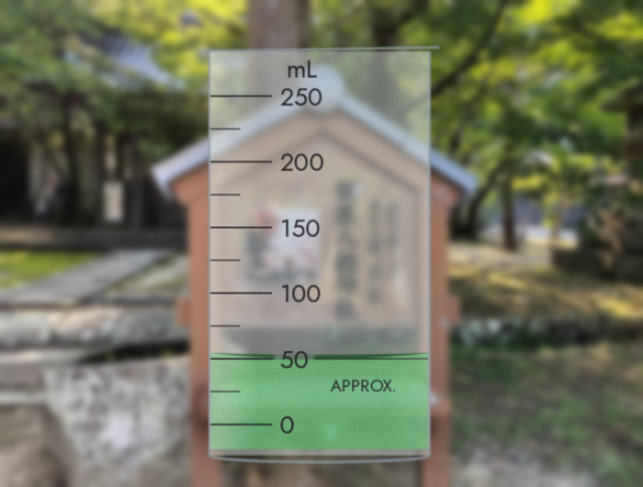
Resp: 50 mL
